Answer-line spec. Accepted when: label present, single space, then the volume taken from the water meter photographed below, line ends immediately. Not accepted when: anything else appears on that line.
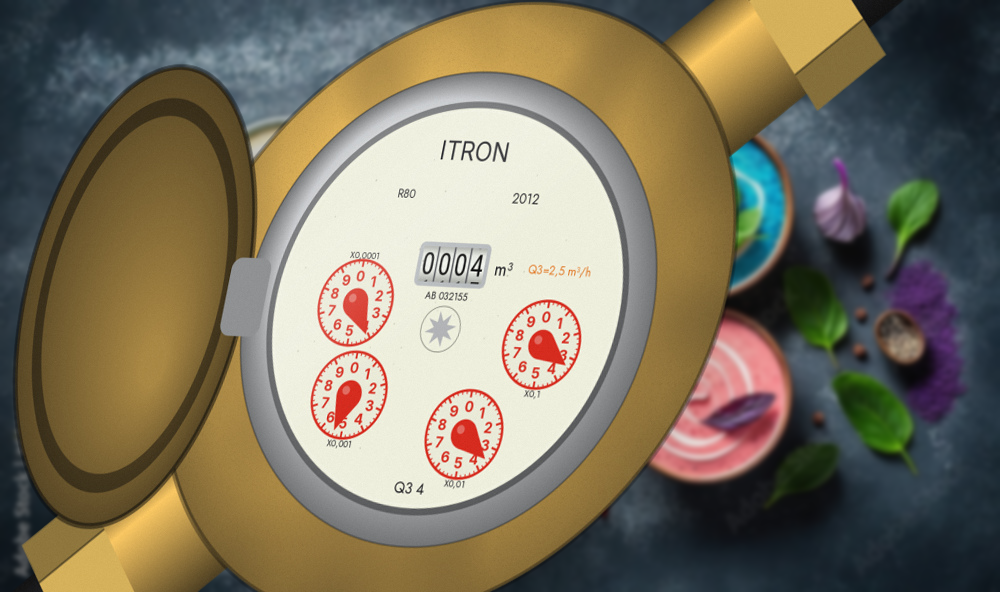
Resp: 4.3354 m³
